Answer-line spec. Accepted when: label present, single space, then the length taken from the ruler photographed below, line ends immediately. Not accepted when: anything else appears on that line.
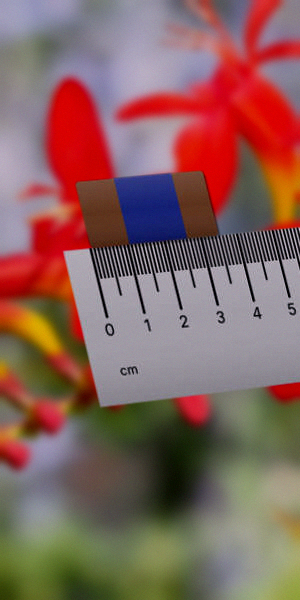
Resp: 3.5 cm
